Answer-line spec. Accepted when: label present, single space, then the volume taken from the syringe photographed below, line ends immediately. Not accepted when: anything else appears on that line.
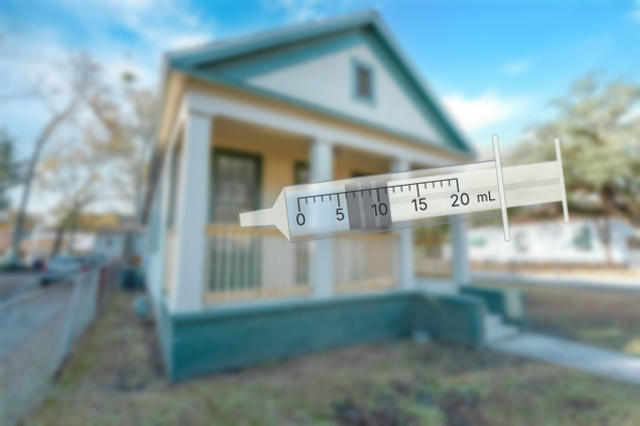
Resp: 6 mL
